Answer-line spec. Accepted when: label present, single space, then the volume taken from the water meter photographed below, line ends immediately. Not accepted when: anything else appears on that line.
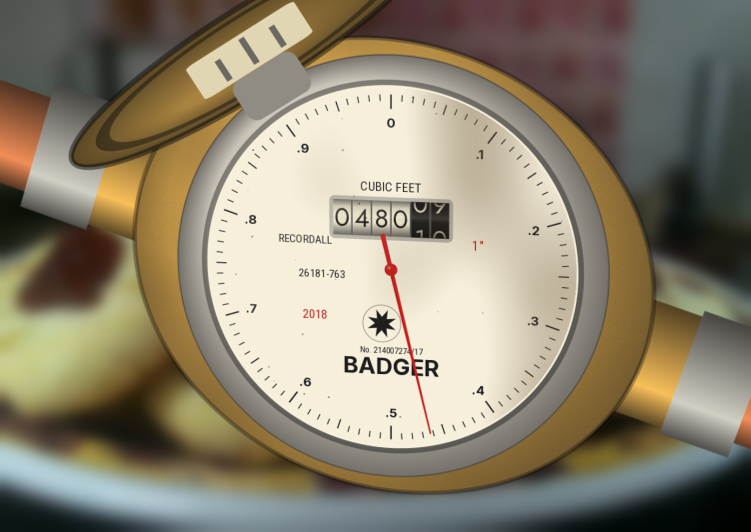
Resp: 48009.46 ft³
